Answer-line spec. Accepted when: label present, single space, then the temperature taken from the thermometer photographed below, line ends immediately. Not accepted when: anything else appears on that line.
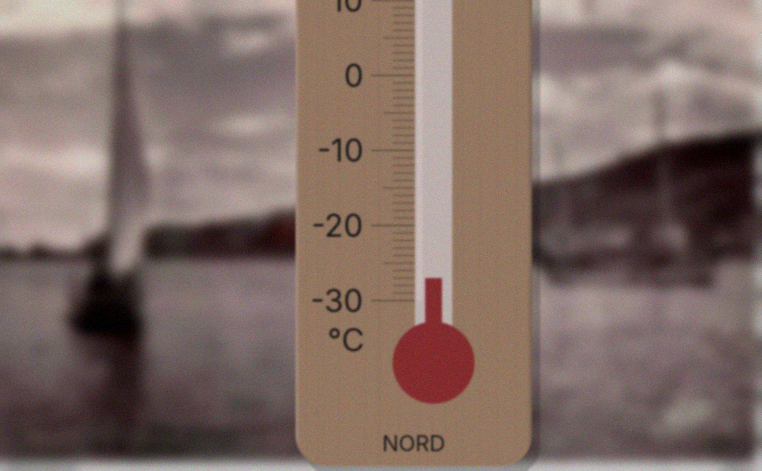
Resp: -27 °C
